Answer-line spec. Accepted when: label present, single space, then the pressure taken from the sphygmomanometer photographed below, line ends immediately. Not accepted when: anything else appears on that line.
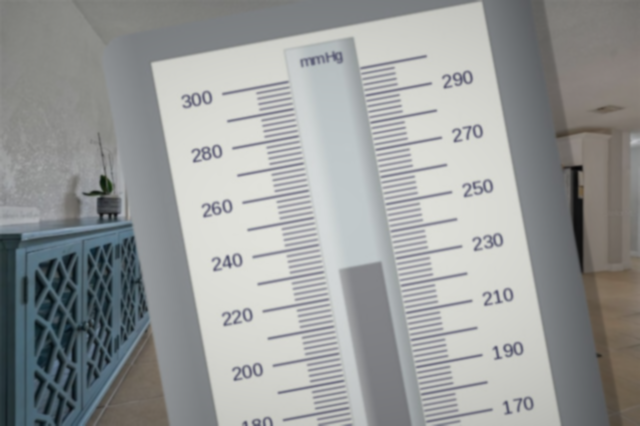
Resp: 230 mmHg
